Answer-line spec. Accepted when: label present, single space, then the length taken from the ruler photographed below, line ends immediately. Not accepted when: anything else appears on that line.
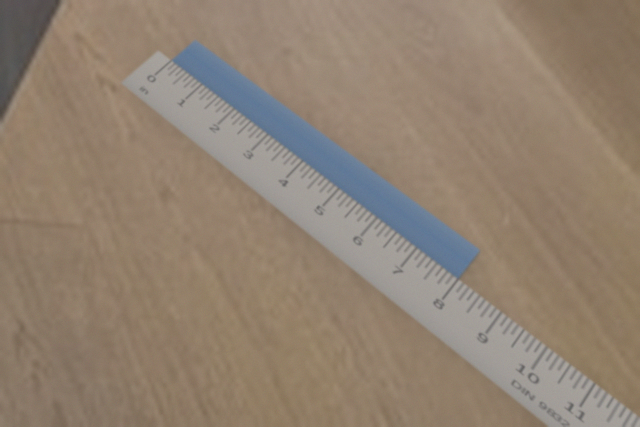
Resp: 8 in
